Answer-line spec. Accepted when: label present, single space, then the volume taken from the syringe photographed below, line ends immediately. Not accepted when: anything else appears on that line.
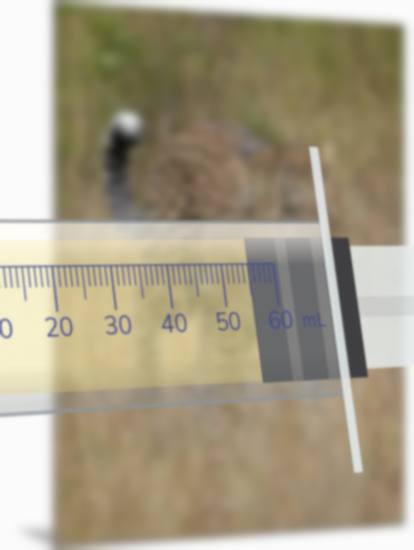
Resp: 55 mL
